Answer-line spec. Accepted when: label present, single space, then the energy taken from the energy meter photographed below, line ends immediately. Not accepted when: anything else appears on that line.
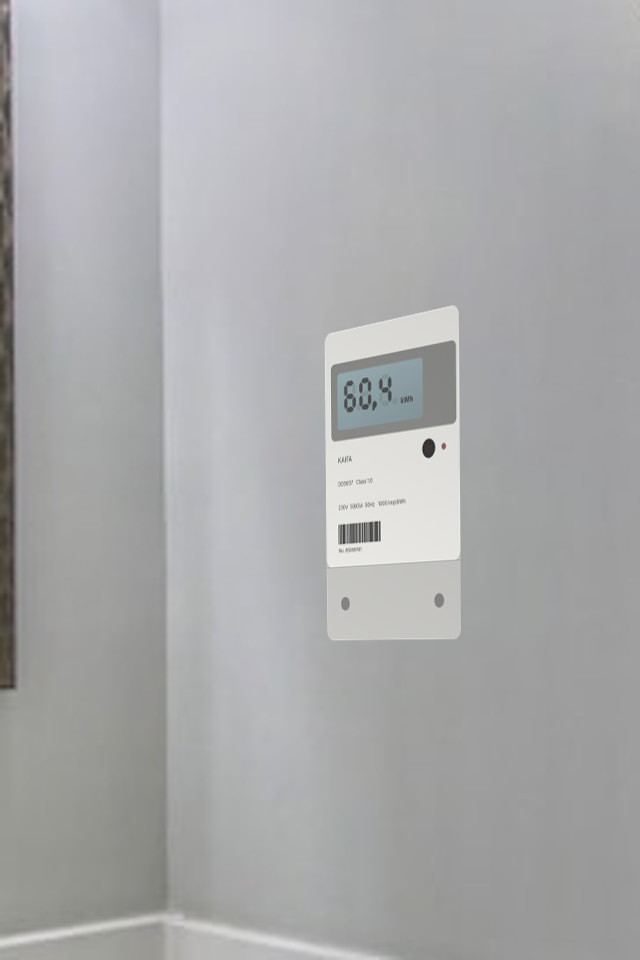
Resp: 60.4 kWh
